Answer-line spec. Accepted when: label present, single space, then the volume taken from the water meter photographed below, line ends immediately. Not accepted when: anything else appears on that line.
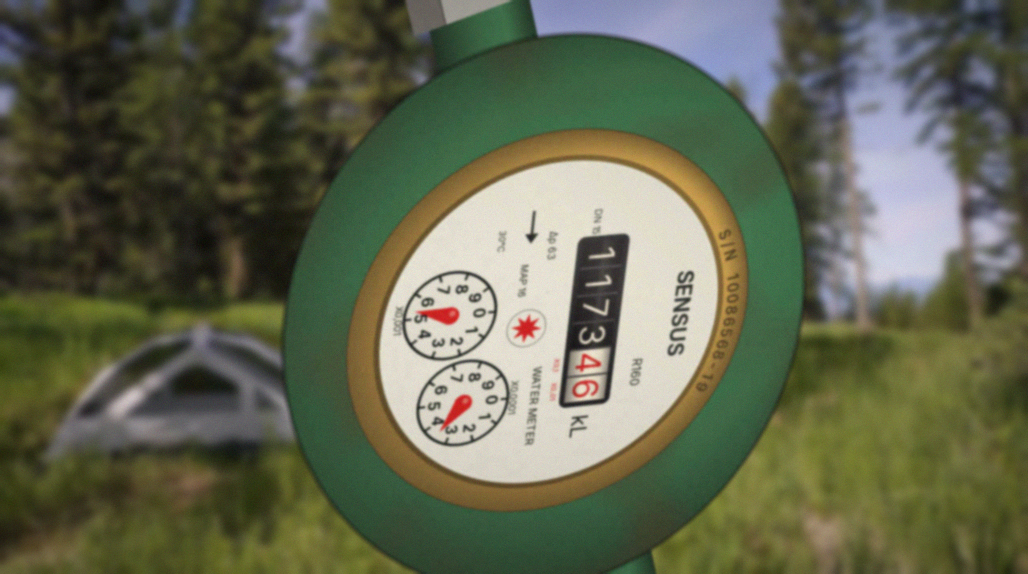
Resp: 1173.4653 kL
